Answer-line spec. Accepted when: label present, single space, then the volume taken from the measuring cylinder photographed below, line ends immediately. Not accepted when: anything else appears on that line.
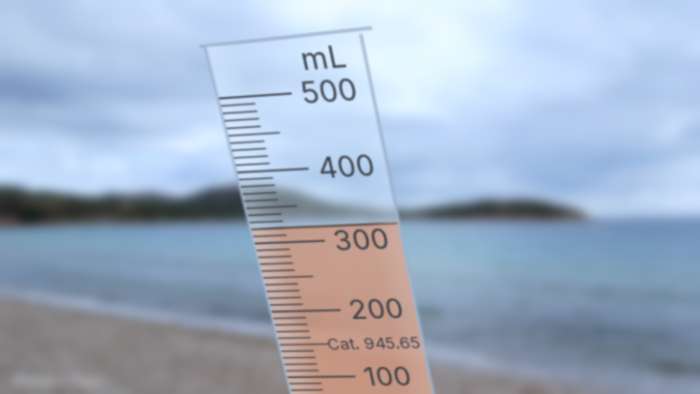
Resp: 320 mL
